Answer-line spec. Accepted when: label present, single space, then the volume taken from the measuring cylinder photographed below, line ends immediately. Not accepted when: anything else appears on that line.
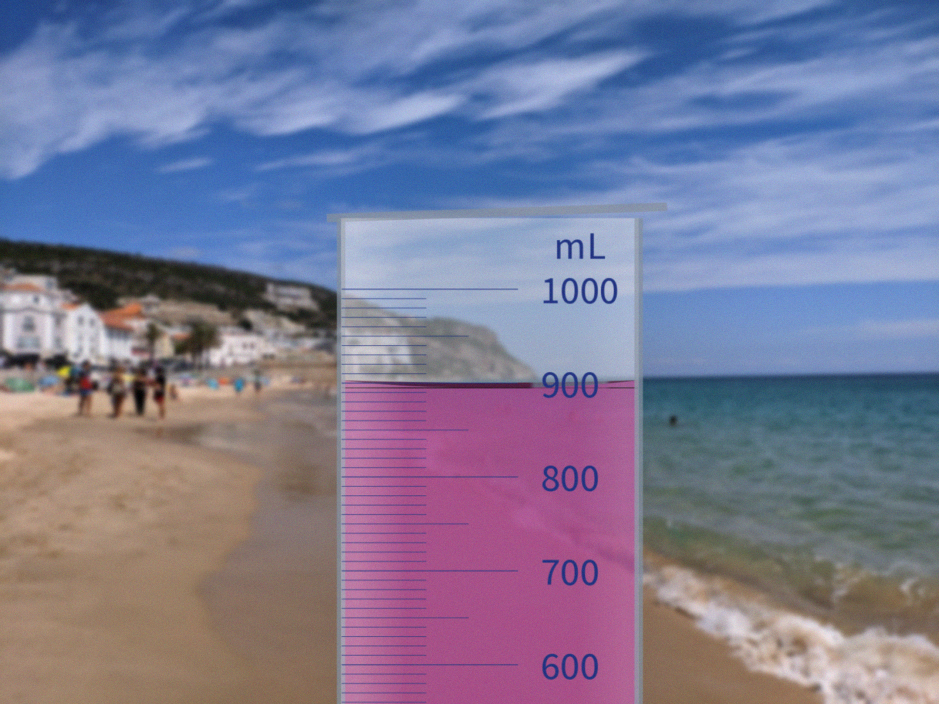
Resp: 895 mL
